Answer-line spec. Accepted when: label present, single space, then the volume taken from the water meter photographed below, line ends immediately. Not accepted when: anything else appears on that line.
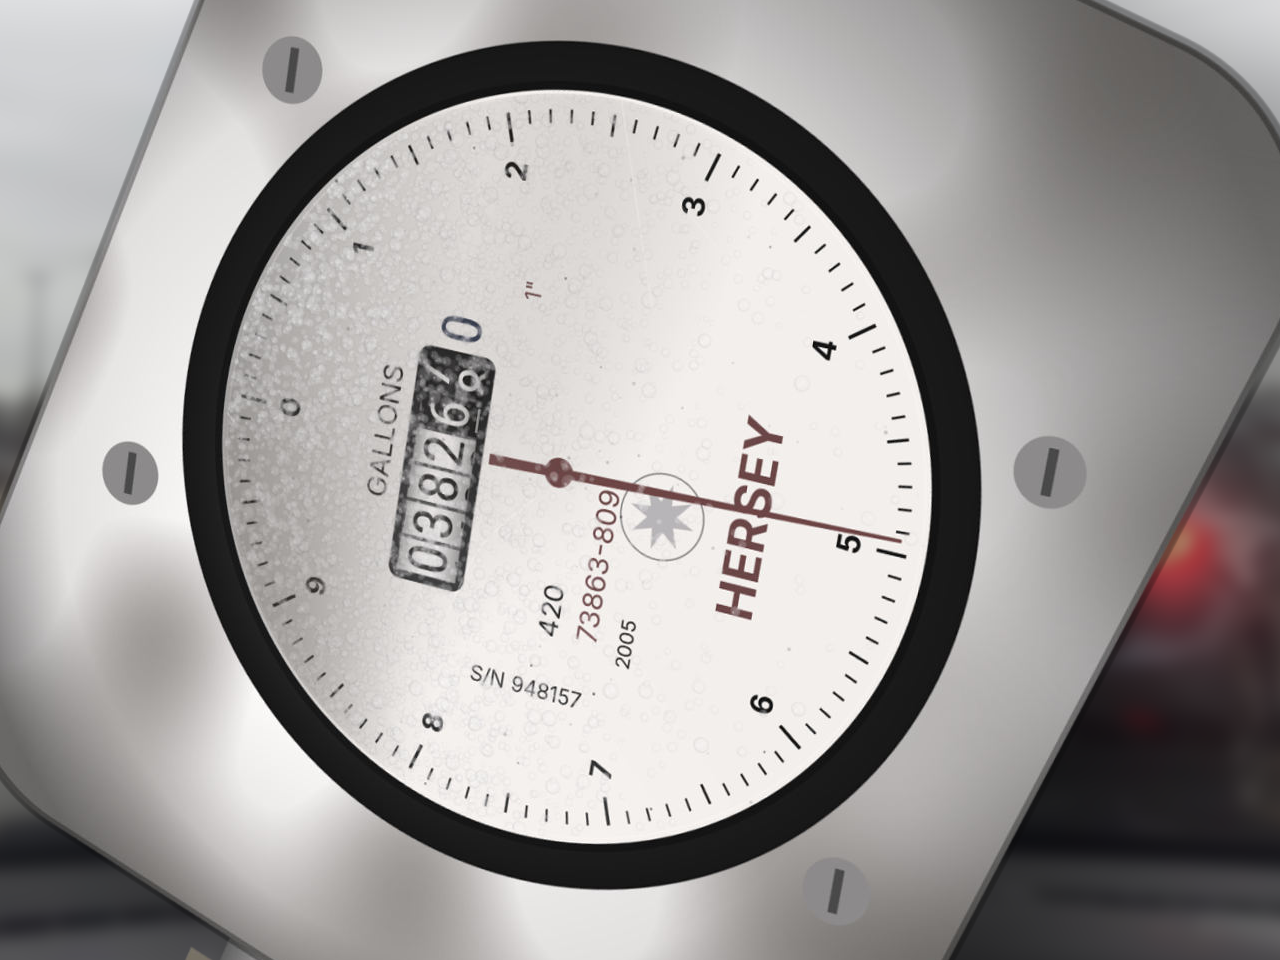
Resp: 382674.9 gal
